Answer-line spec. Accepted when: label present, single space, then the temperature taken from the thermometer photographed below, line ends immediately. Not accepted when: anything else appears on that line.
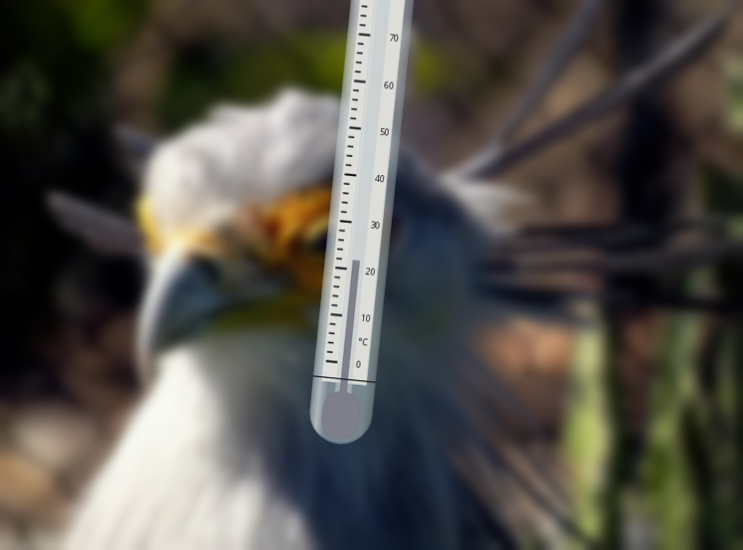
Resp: 22 °C
